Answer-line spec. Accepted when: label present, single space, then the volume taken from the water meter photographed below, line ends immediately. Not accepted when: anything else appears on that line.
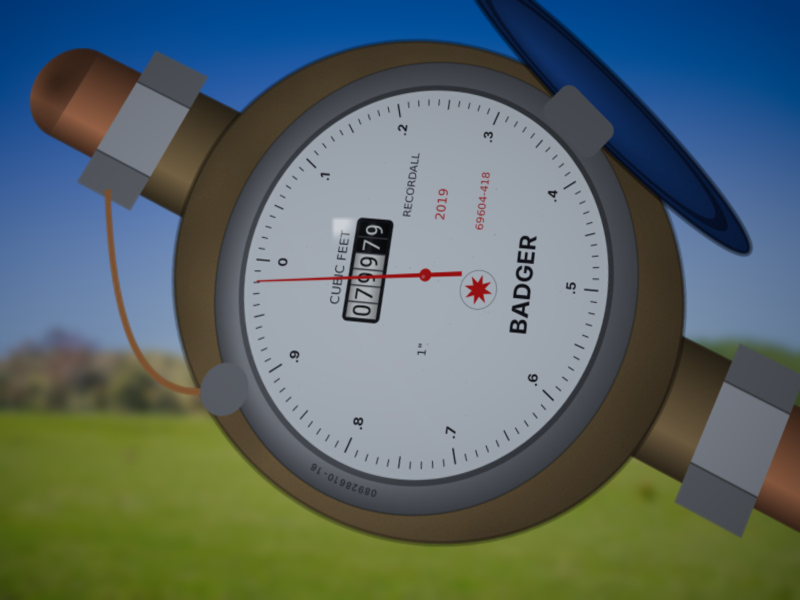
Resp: 79978.98 ft³
